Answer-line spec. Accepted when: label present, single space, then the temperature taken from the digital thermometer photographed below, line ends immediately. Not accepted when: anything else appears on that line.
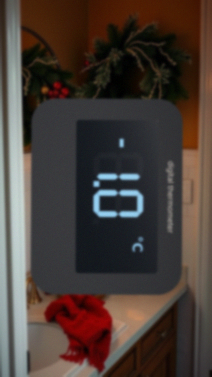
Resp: -1.0 °C
